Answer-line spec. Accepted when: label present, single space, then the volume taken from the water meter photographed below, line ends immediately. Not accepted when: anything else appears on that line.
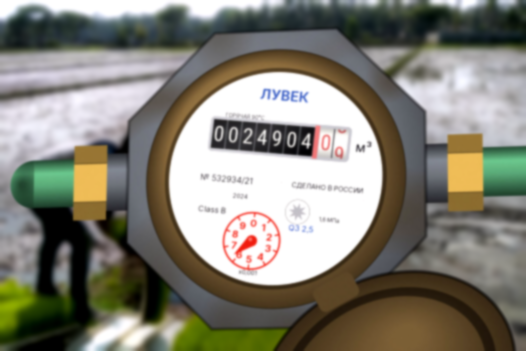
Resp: 24904.086 m³
